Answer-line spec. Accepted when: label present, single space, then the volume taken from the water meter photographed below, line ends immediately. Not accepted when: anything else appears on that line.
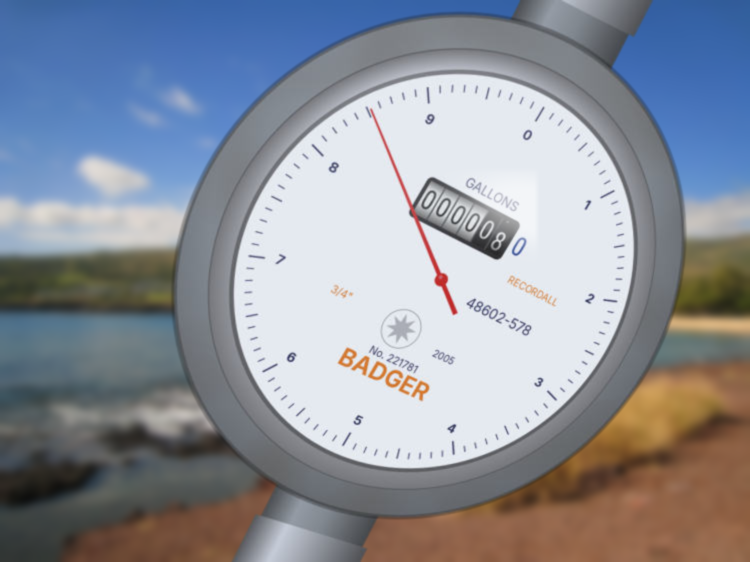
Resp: 78.5 gal
